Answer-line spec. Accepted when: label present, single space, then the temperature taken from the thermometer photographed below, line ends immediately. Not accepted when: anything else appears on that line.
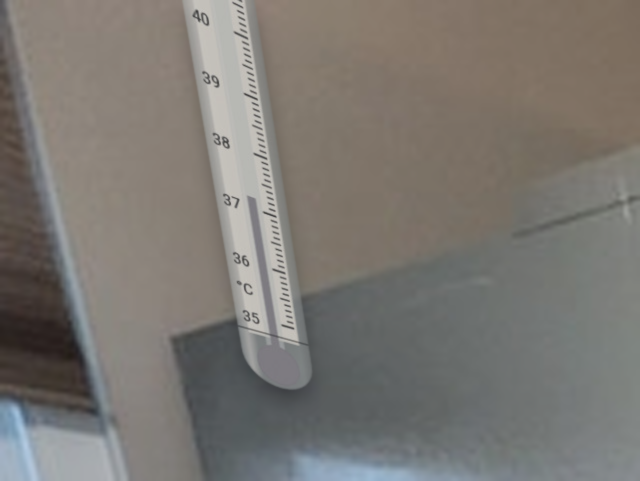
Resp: 37.2 °C
